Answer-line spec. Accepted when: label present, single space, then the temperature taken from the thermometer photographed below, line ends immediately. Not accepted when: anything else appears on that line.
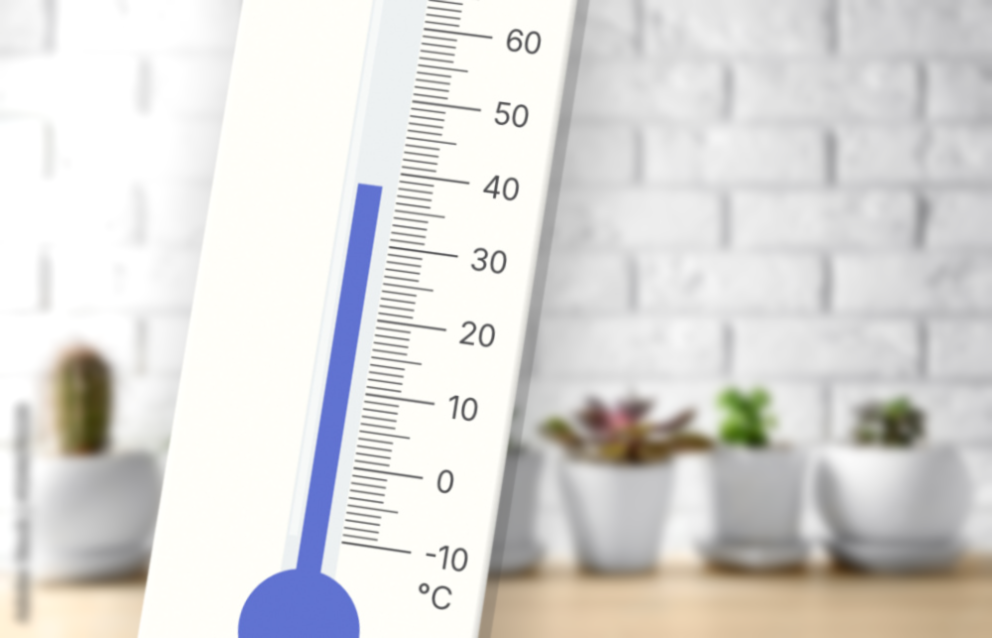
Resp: 38 °C
